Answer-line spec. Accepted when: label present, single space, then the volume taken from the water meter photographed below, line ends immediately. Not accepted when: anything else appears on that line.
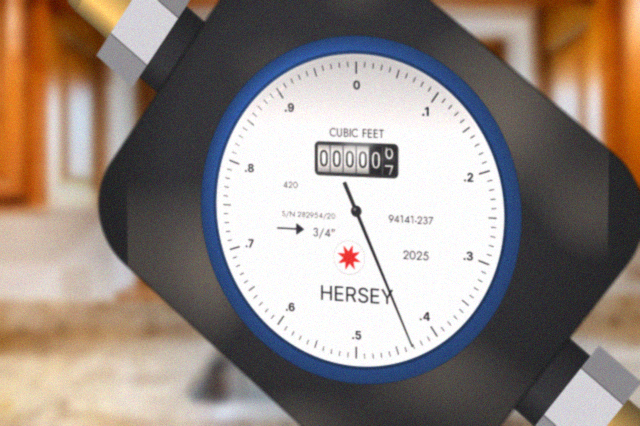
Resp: 6.43 ft³
